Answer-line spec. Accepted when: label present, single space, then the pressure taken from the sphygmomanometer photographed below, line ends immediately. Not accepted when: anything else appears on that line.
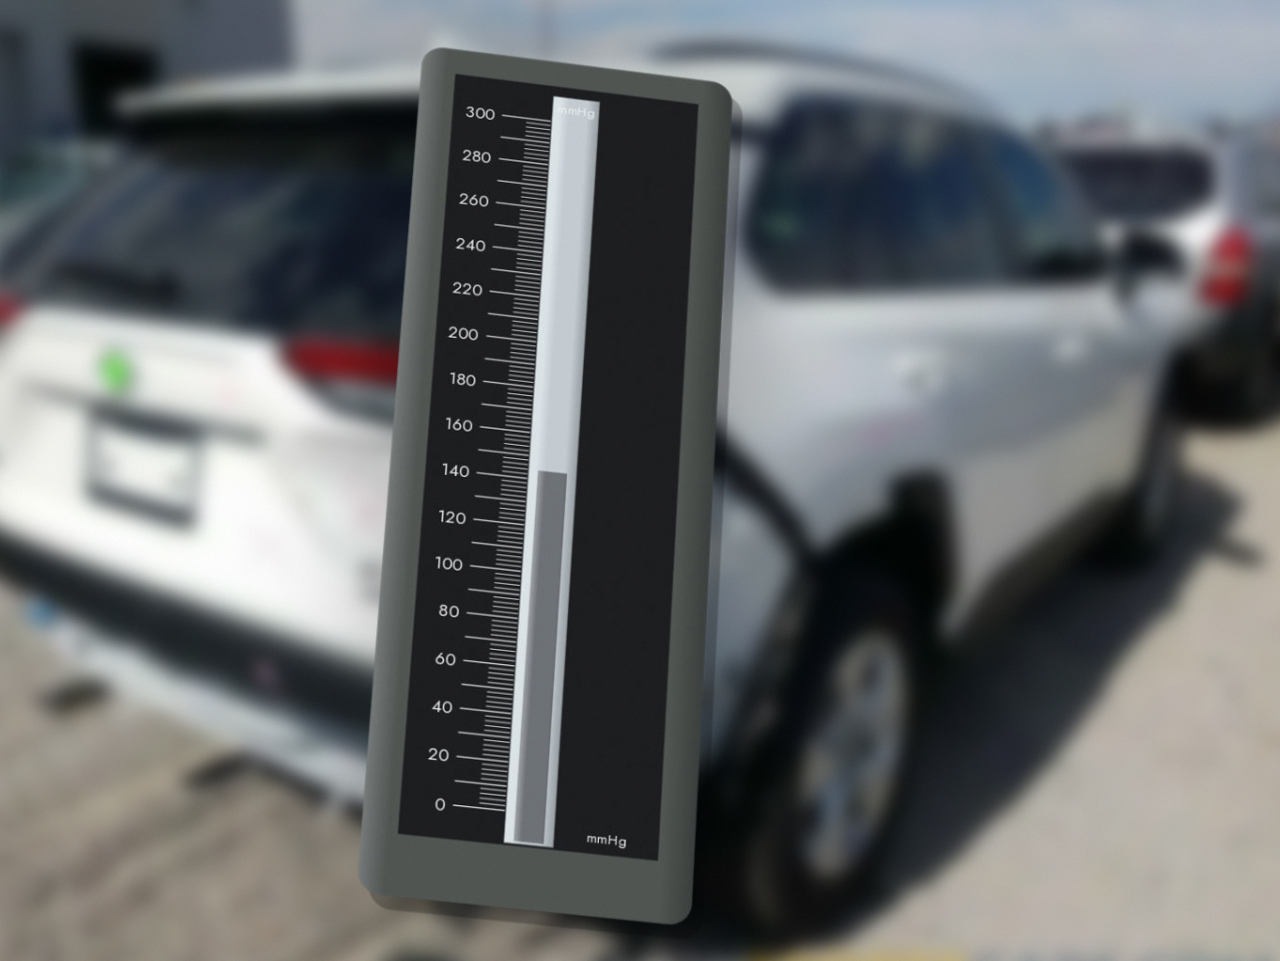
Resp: 144 mmHg
